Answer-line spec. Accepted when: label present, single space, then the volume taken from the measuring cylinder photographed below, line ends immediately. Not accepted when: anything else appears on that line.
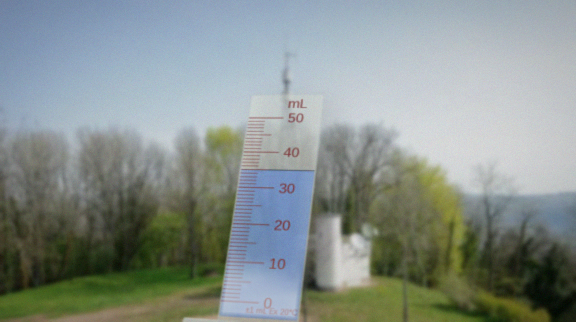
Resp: 35 mL
